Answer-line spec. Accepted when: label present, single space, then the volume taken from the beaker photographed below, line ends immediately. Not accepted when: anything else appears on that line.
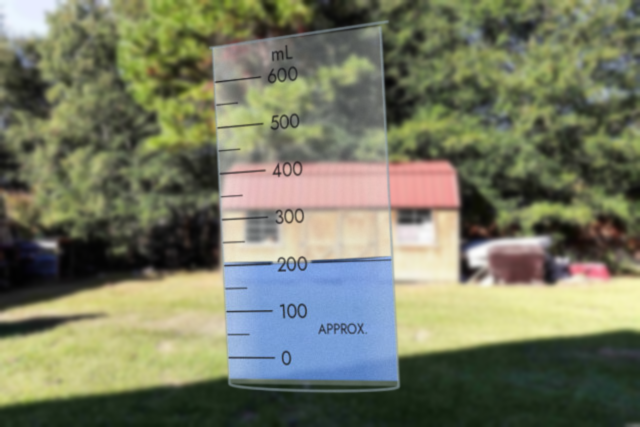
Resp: 200 mL
